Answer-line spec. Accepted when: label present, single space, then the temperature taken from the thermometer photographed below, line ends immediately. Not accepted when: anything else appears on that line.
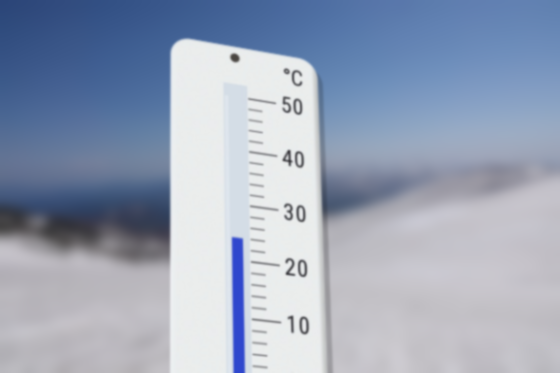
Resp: 24 °C
